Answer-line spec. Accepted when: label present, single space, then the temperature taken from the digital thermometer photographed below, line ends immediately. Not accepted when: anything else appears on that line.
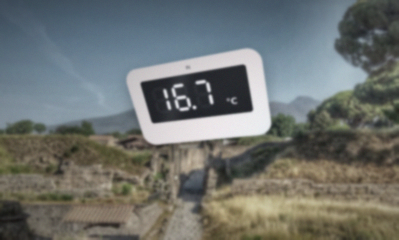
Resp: 16.7 °C
